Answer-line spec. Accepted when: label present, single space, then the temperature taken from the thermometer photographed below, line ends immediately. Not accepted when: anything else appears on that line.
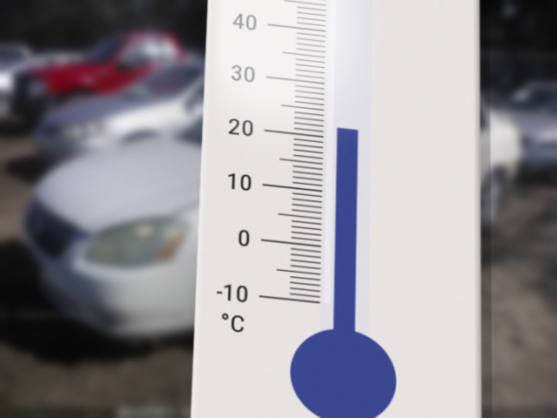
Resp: 22 °C
